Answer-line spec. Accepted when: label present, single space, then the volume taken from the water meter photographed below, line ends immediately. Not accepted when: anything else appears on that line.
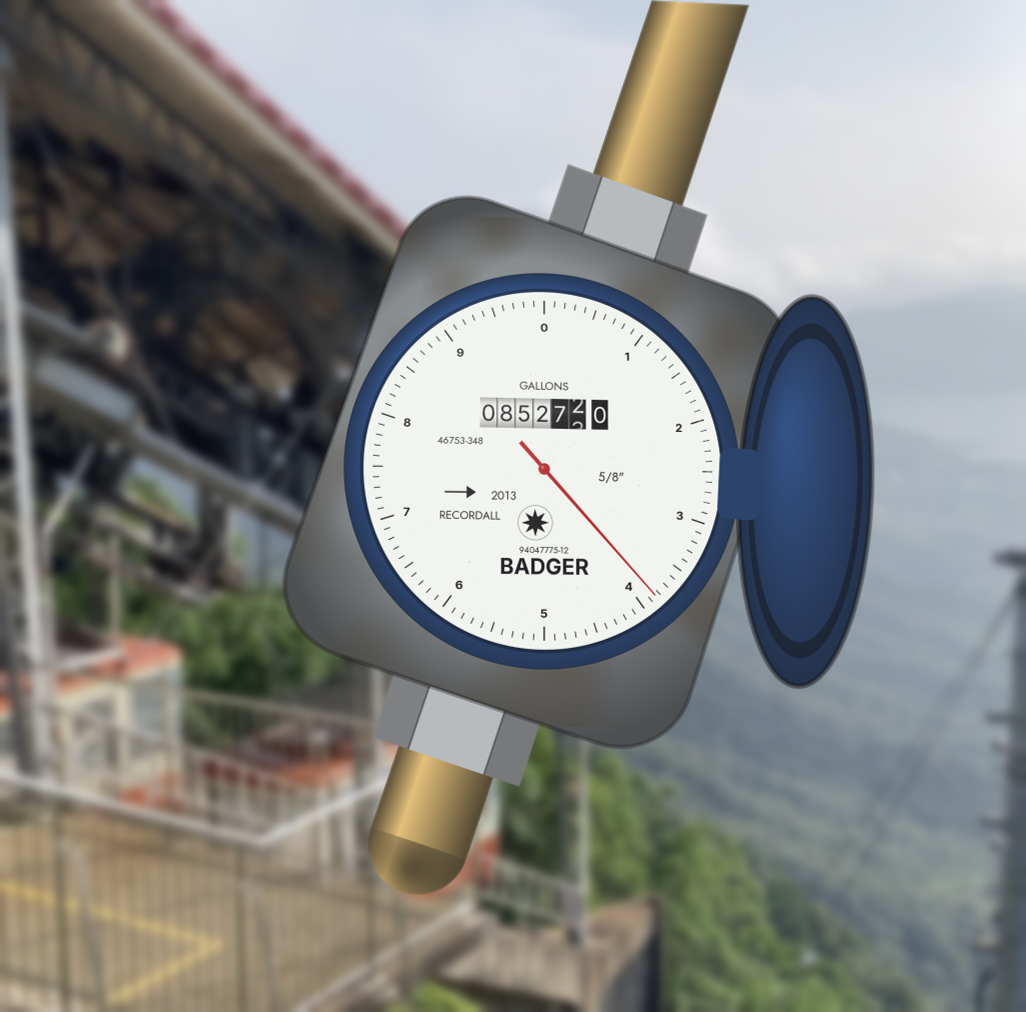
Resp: 852723.8 gal
